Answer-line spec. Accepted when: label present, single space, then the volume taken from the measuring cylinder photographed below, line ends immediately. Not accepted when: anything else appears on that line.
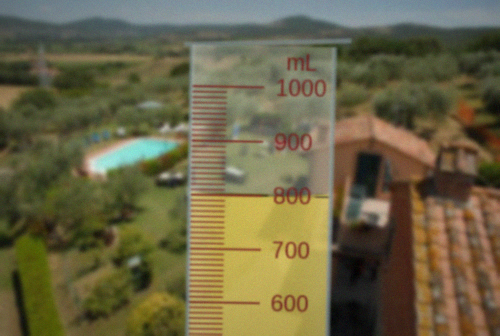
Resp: 800 mL
